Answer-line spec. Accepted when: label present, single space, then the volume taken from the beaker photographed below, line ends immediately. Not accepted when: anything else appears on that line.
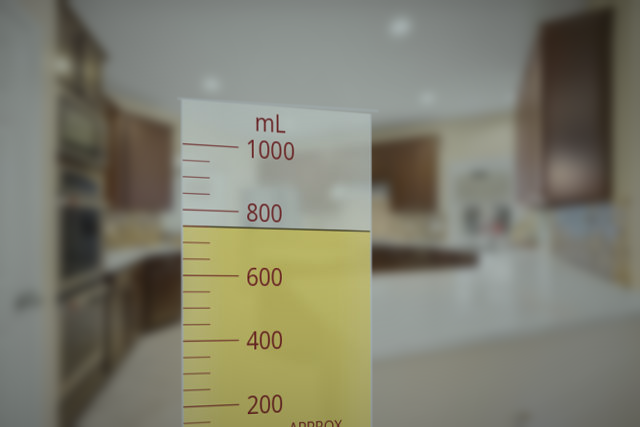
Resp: 750 mL
